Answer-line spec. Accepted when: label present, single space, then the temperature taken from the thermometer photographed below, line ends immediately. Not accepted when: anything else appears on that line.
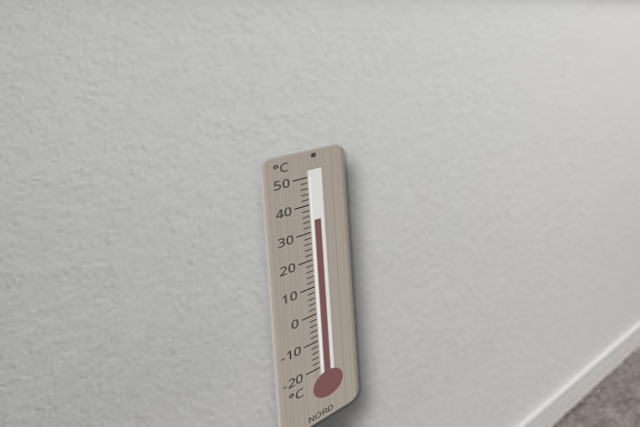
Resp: 34 °C
